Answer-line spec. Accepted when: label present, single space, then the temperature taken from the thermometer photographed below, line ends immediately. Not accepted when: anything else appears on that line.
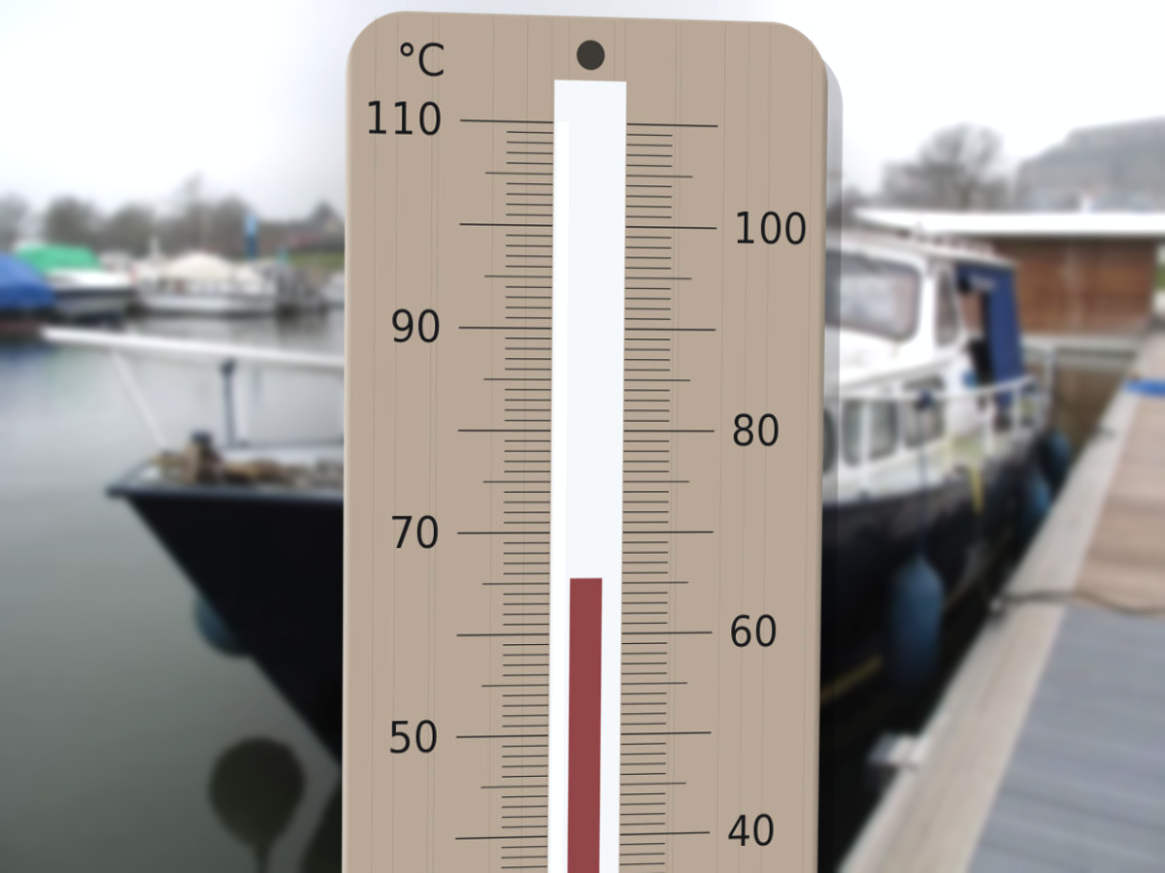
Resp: 65.5 °C
